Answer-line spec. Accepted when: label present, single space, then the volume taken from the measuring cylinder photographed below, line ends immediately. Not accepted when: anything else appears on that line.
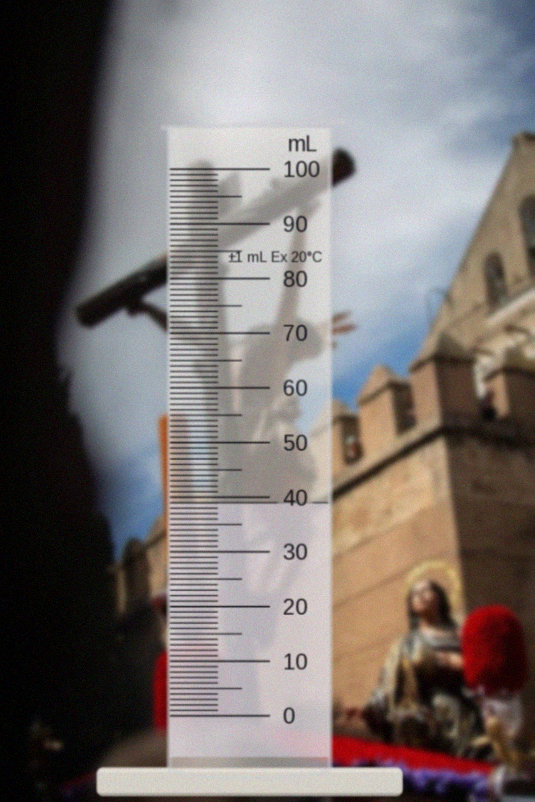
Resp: 39 mL
